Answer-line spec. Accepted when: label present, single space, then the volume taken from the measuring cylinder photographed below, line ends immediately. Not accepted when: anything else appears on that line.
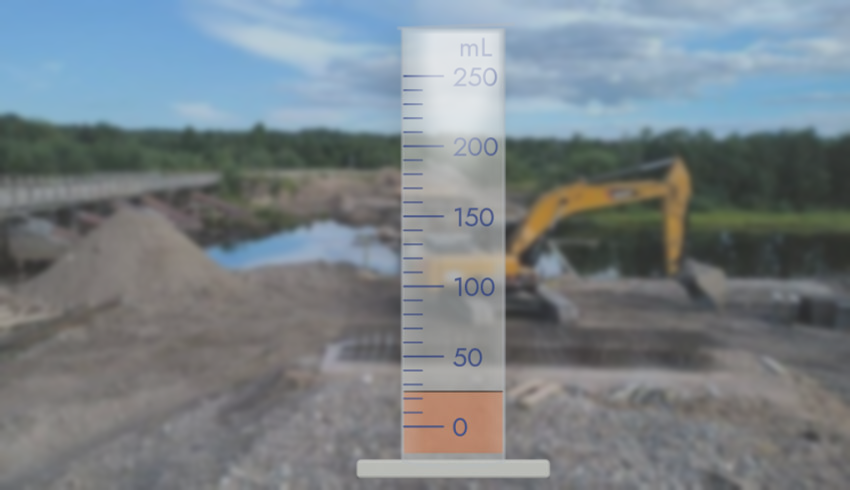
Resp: 25 mL
